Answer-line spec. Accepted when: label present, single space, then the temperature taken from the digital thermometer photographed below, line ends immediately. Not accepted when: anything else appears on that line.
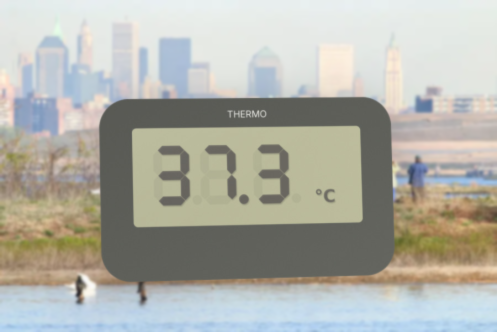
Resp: 37.3 °C
